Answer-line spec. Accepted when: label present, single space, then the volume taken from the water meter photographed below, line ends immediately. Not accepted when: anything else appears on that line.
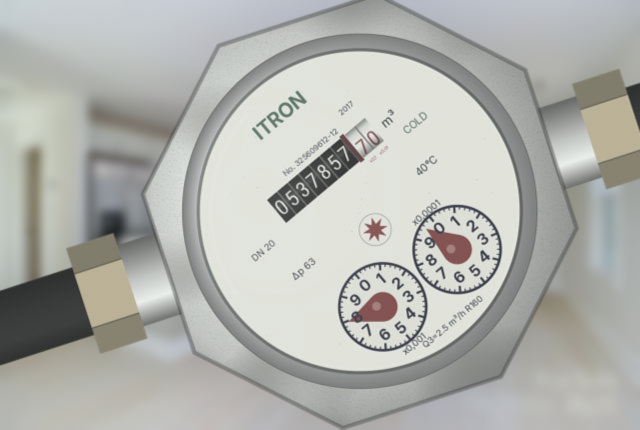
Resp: 537857.6979 m³
